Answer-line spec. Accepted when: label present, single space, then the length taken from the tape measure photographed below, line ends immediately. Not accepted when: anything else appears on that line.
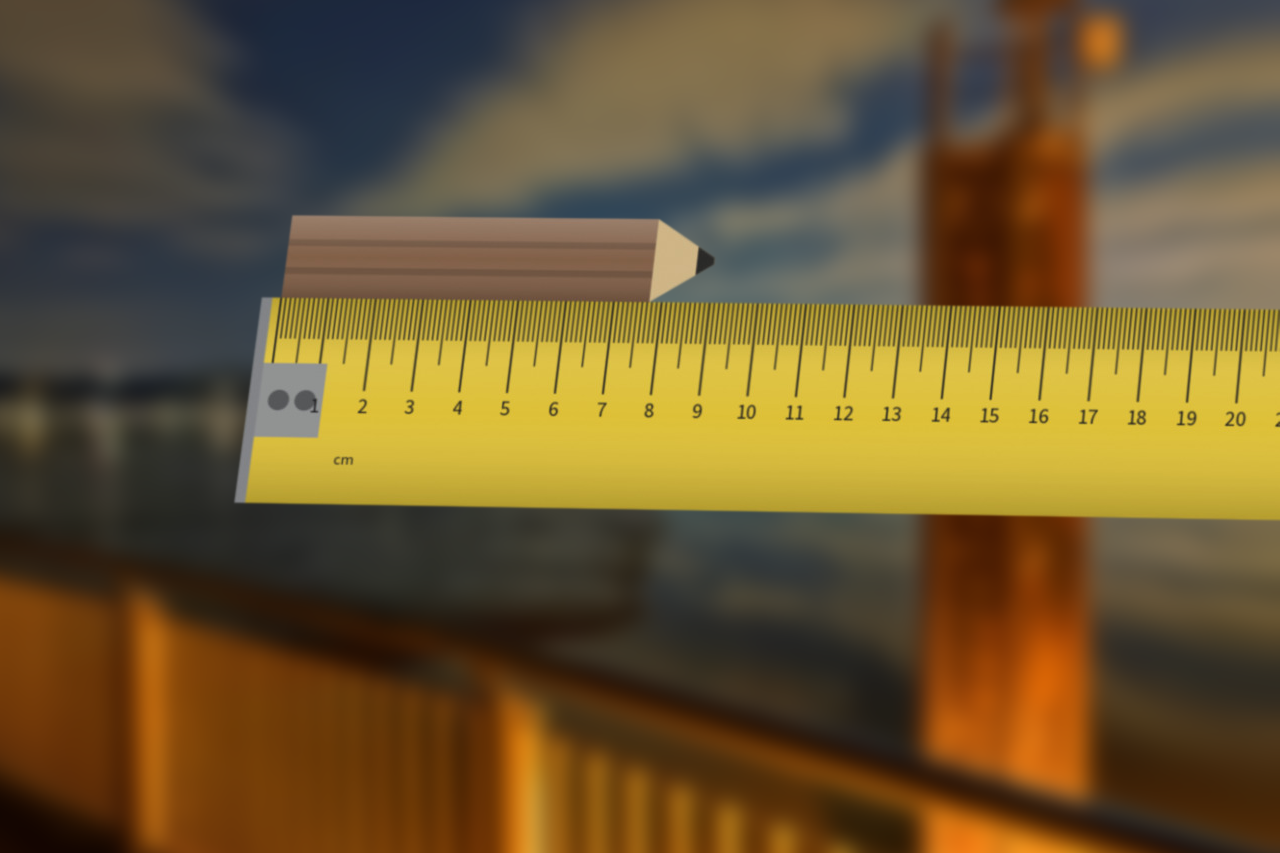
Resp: 9 cm
